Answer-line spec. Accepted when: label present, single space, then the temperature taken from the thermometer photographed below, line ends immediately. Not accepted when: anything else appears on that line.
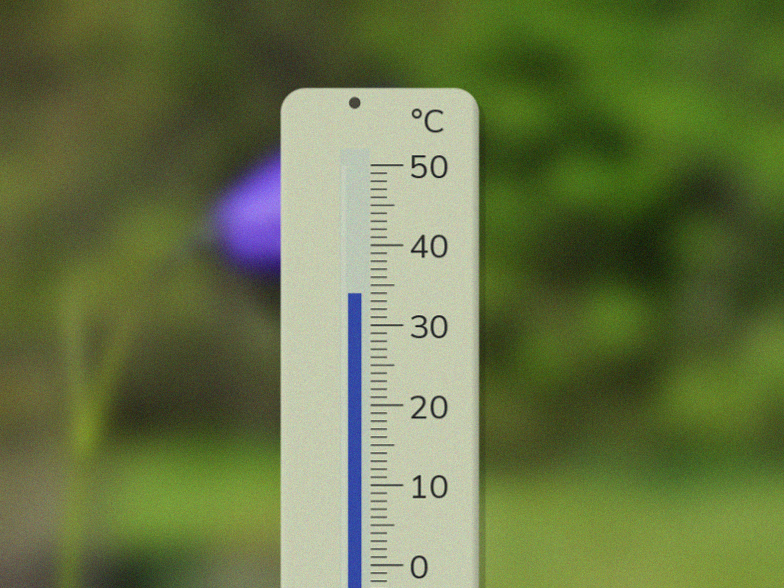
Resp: 34 °C
